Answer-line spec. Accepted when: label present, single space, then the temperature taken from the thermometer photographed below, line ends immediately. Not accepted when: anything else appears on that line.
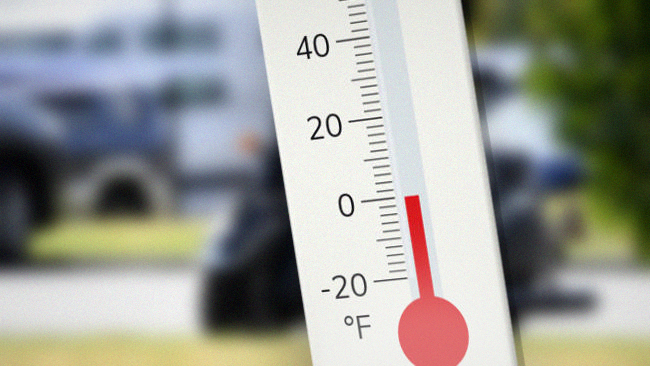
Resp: 0 °F
